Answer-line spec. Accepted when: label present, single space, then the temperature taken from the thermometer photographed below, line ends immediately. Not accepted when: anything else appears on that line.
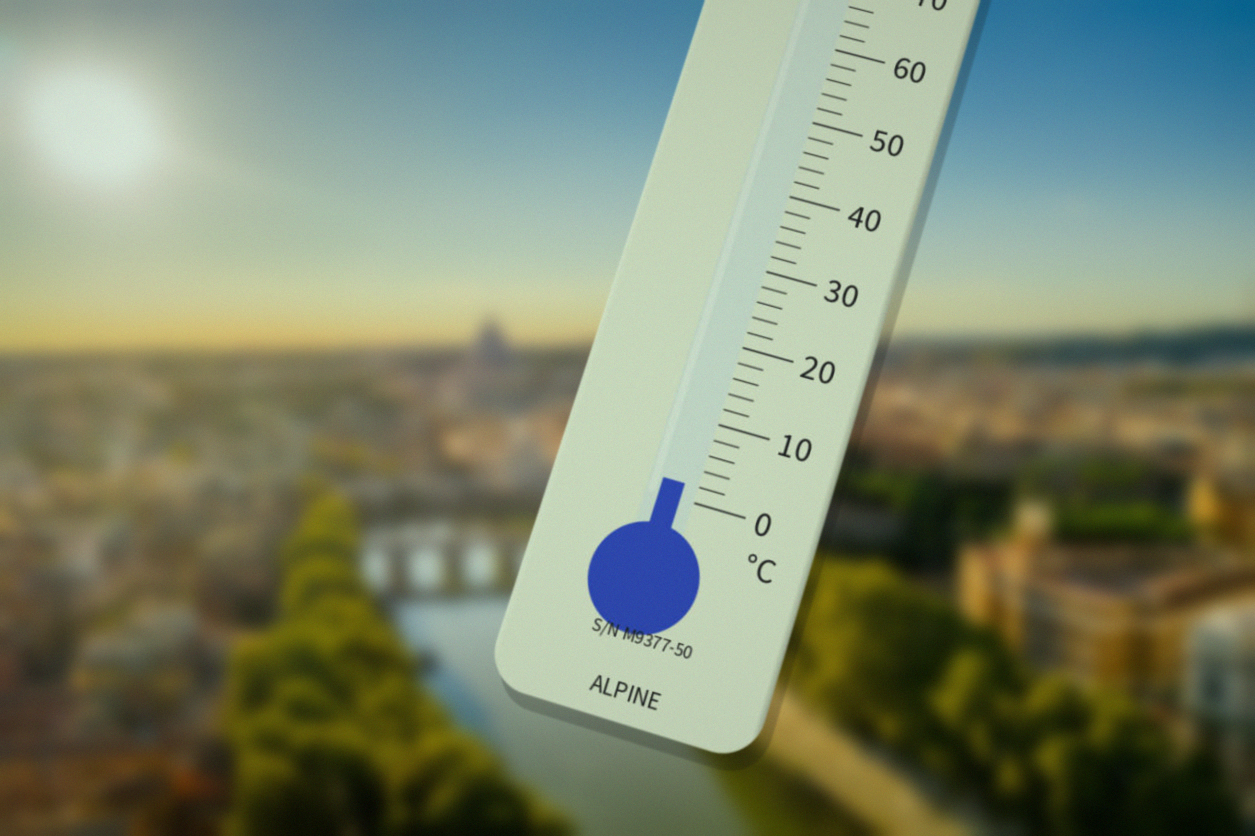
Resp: 2 °C
